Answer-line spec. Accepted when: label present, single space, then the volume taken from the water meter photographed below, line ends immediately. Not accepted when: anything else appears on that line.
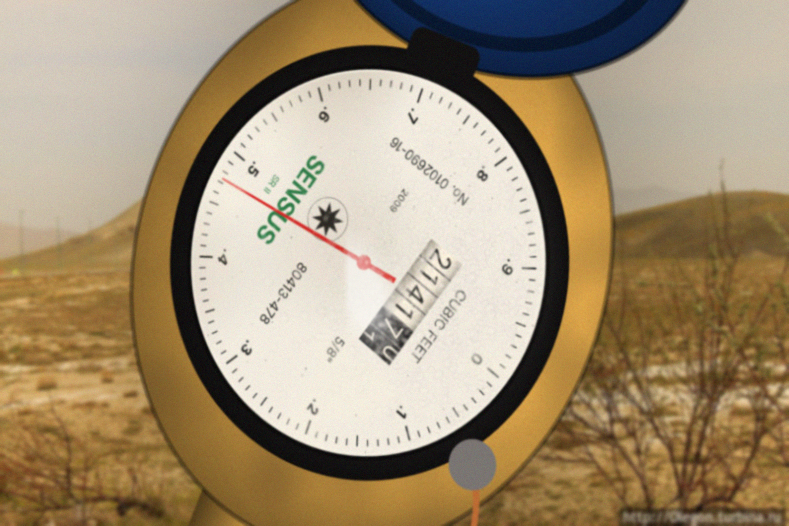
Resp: 214170.47 ft³
